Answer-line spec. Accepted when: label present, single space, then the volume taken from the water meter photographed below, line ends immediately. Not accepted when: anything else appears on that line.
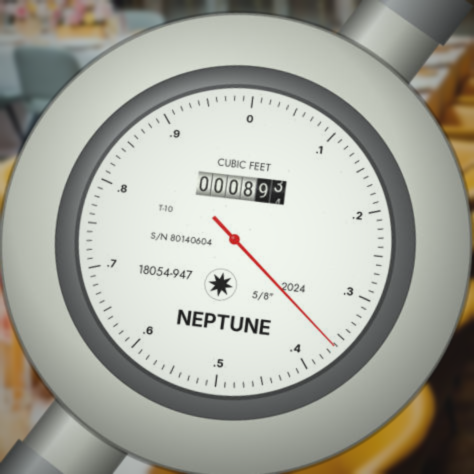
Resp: 893.36 ft³
